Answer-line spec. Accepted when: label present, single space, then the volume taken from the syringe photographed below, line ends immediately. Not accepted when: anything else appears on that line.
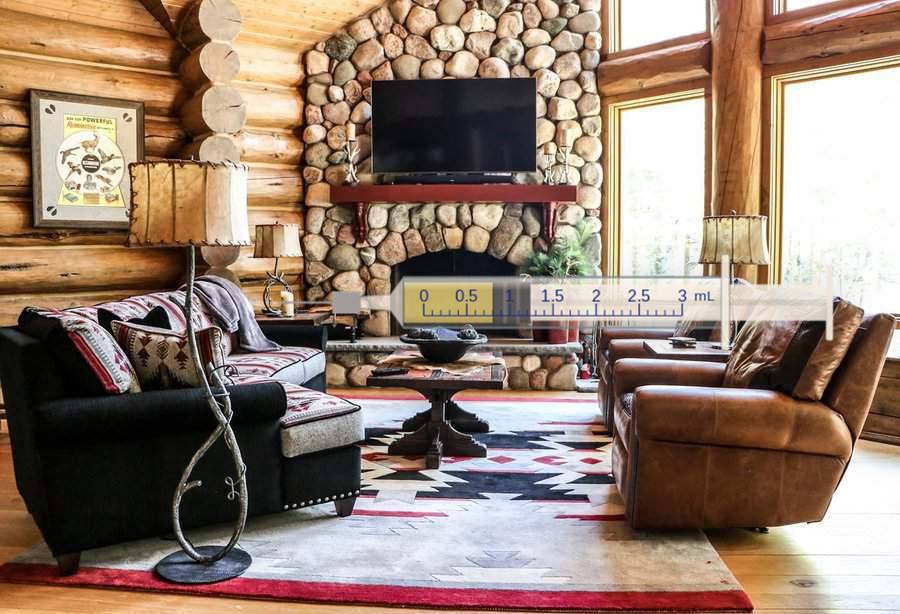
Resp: 0.8 mL
